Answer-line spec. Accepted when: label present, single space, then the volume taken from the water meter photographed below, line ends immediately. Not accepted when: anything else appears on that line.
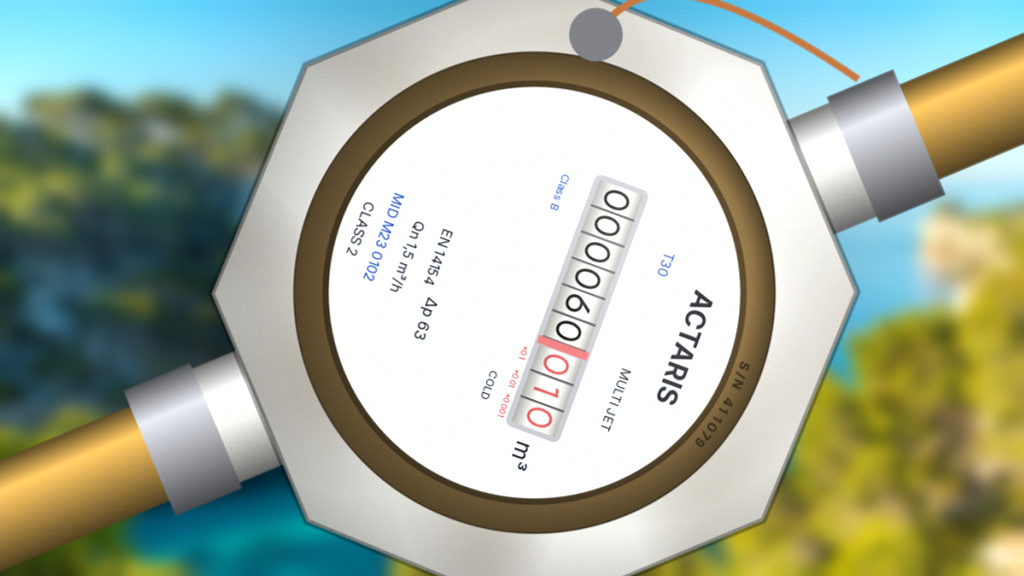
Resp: 60.010 m³
